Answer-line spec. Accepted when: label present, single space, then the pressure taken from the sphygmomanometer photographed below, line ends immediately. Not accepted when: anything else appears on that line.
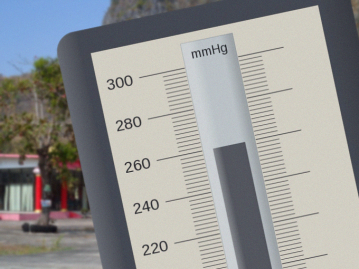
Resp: 260 mmHg
